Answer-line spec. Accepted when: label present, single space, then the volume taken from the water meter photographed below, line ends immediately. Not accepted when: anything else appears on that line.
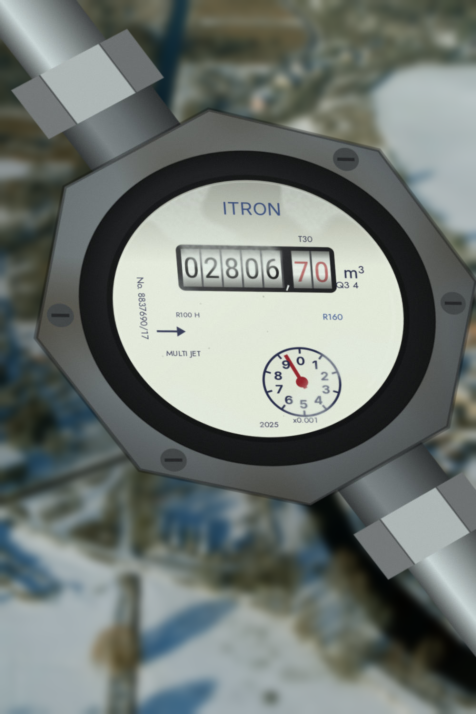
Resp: 2806.699 m³
